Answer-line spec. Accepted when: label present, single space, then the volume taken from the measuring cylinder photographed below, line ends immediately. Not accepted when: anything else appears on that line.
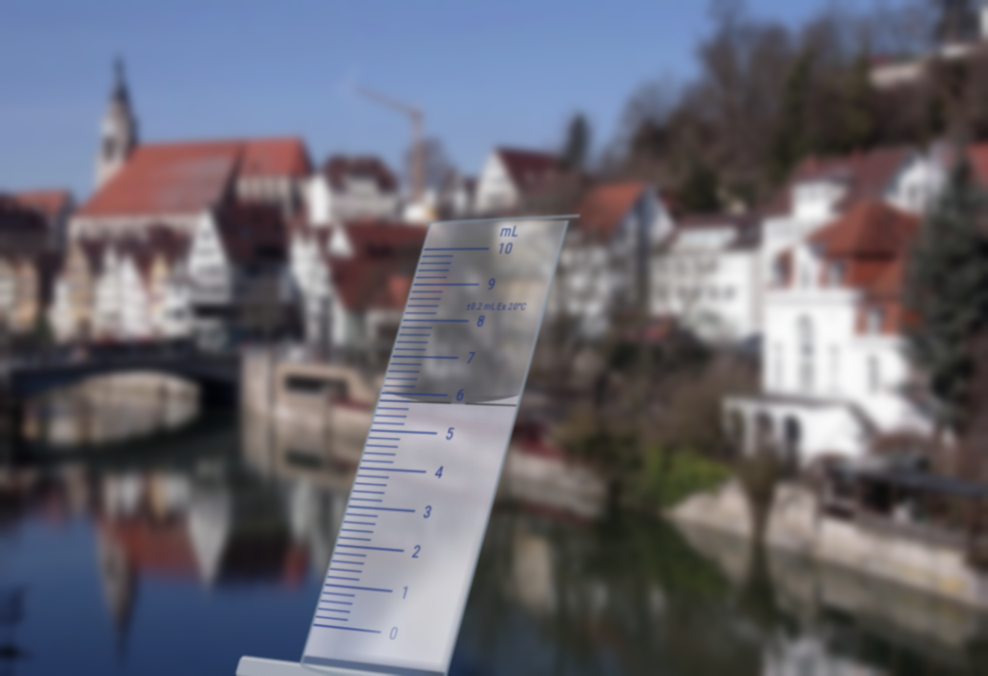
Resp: 5.8 mL
